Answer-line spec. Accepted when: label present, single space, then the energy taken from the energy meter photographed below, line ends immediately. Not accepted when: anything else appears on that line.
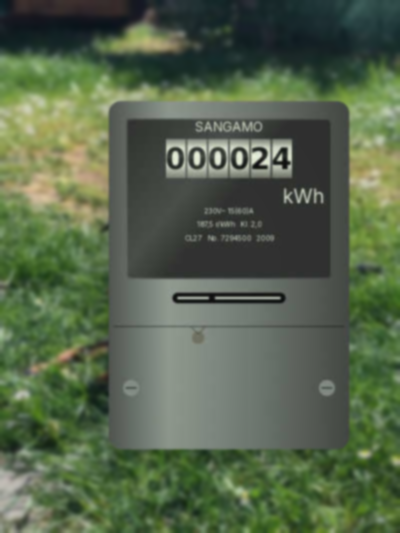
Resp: 24 kWh
